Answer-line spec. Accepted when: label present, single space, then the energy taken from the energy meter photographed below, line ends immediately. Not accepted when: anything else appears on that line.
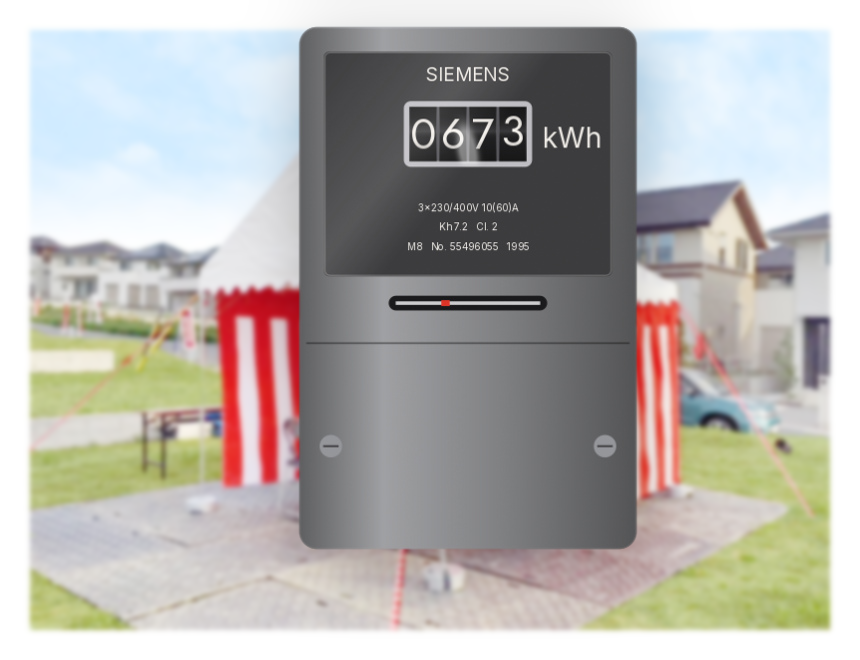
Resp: 673 kWh
